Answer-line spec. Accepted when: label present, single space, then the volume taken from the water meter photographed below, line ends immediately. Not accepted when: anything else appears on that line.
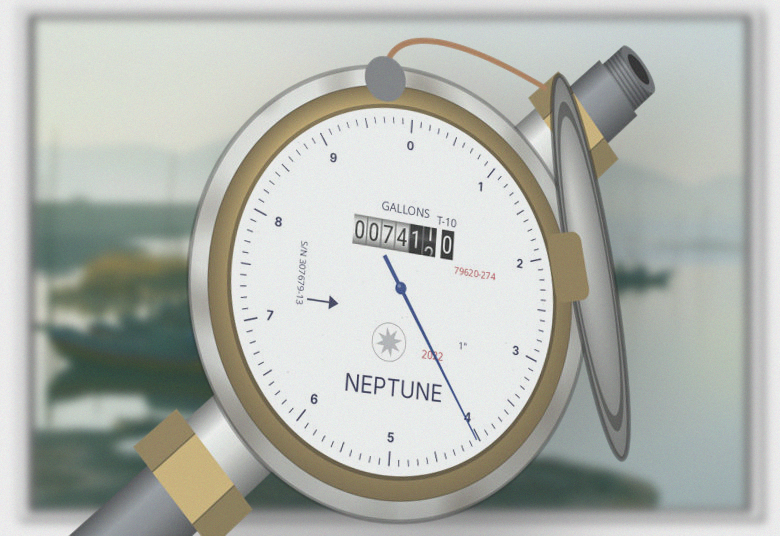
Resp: 74114.0 gal
